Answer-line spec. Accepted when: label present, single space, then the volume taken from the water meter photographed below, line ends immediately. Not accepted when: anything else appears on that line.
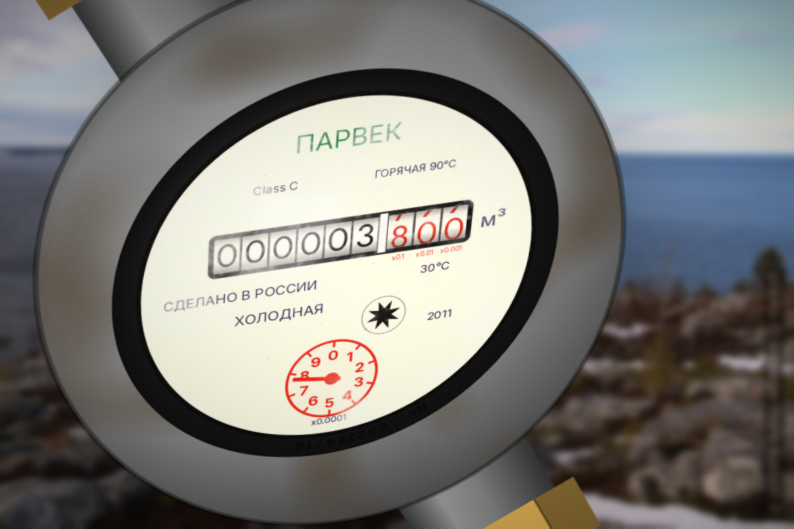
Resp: 3.7997 m³
